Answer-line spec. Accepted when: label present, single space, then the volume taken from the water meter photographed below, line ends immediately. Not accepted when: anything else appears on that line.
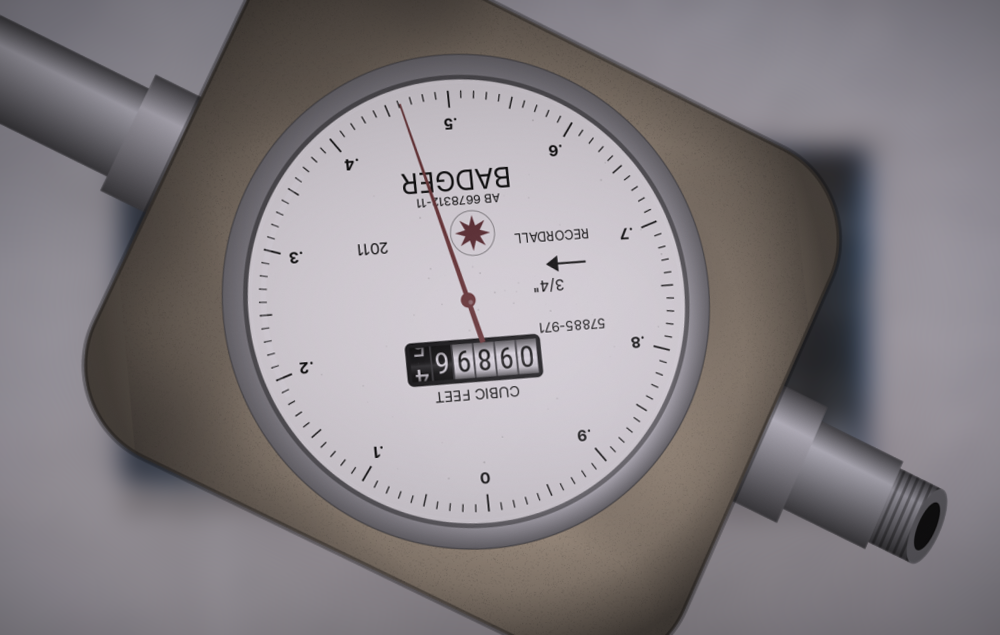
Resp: 98964.46 ft³
